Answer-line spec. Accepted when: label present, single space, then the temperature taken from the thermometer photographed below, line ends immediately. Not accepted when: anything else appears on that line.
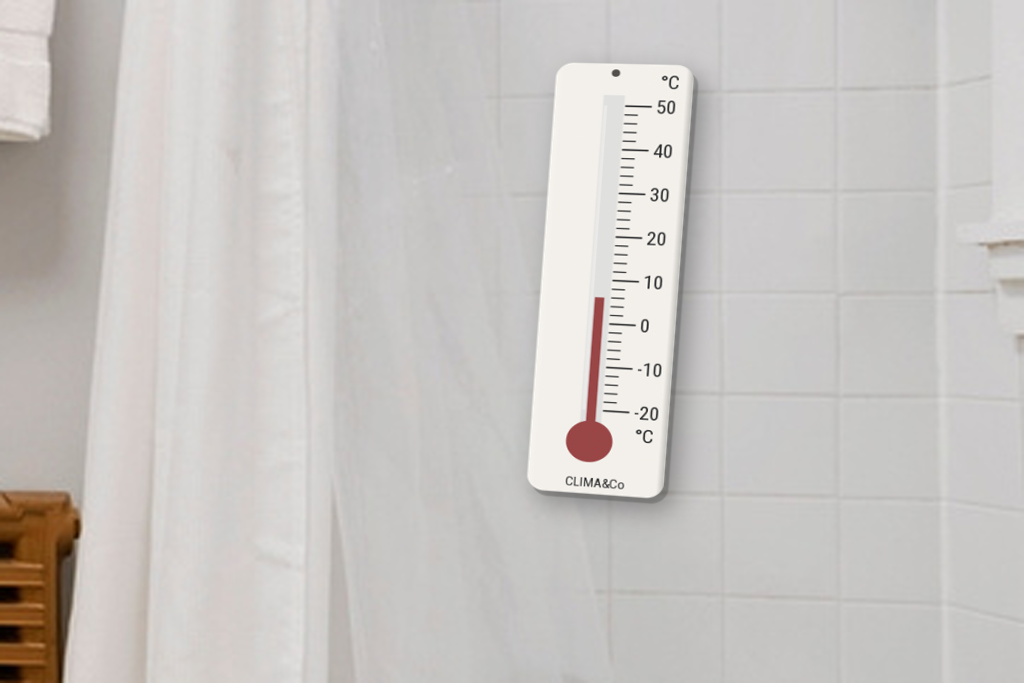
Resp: 6 °C
